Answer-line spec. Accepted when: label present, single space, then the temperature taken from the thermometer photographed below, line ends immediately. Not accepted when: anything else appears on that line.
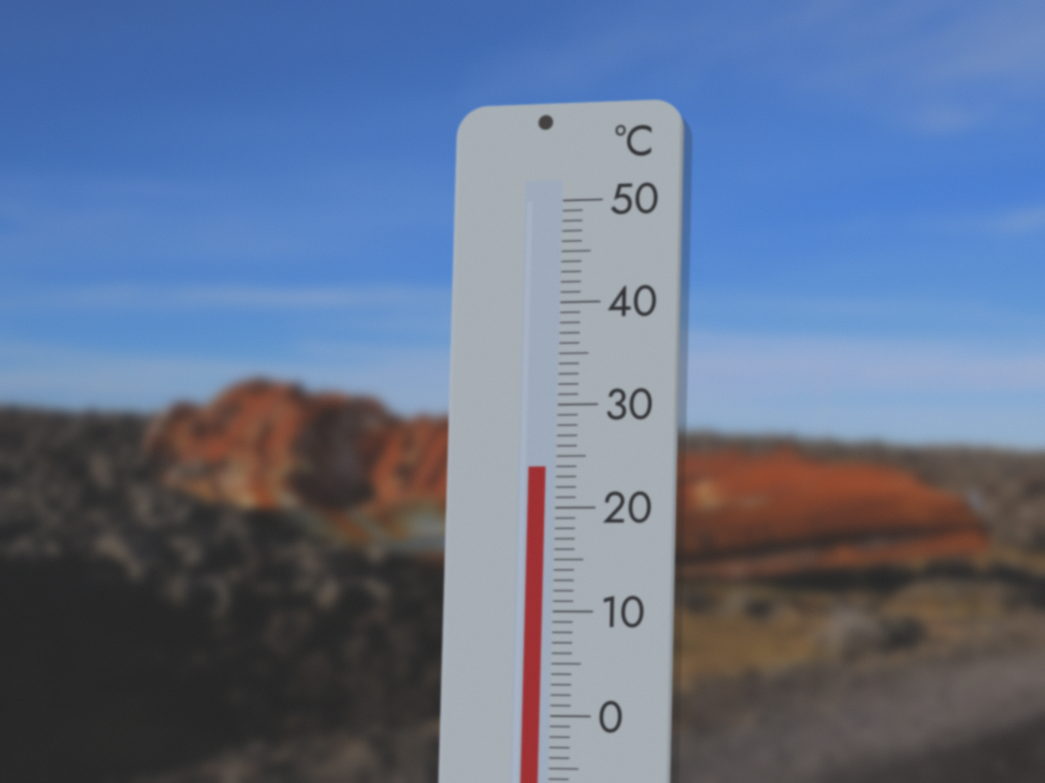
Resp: 24 °C
